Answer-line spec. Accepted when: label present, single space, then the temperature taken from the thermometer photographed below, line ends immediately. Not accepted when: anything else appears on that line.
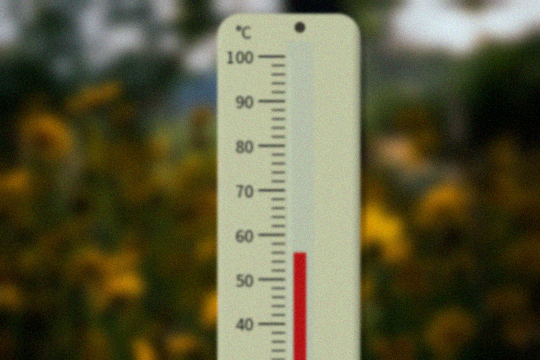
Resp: 56 °C
